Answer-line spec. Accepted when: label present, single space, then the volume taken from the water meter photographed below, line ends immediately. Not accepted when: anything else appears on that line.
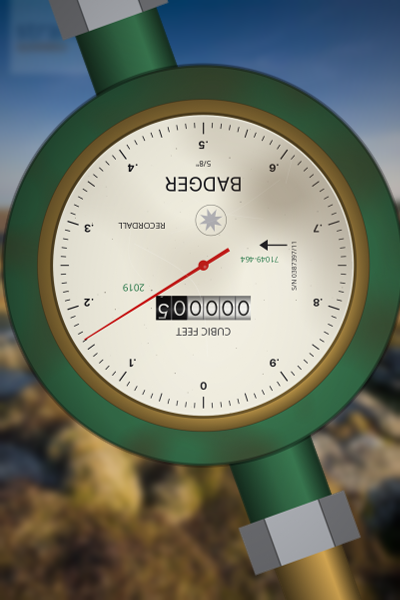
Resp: 5.16 ft³
